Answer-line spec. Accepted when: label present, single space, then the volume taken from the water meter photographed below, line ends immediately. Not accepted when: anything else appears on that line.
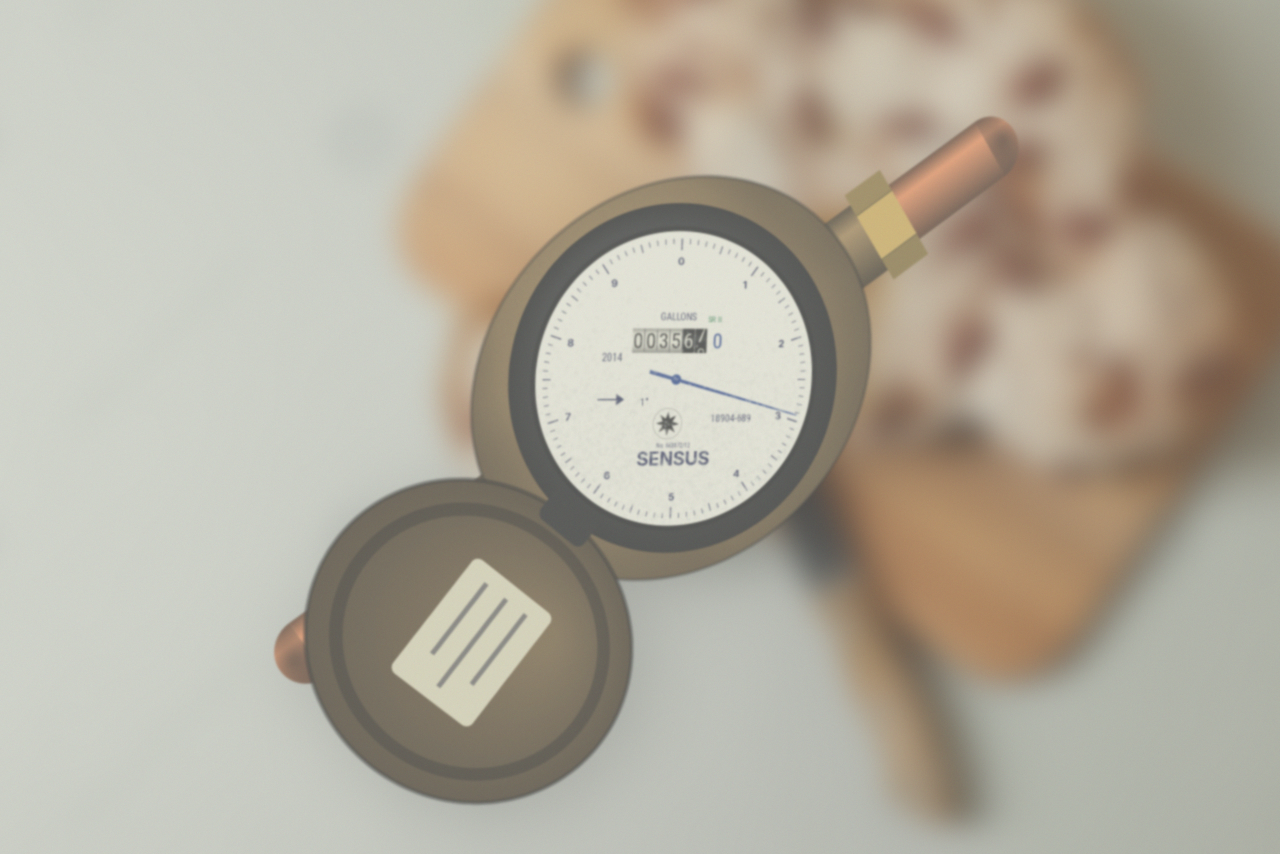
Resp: 35672.9 gal
